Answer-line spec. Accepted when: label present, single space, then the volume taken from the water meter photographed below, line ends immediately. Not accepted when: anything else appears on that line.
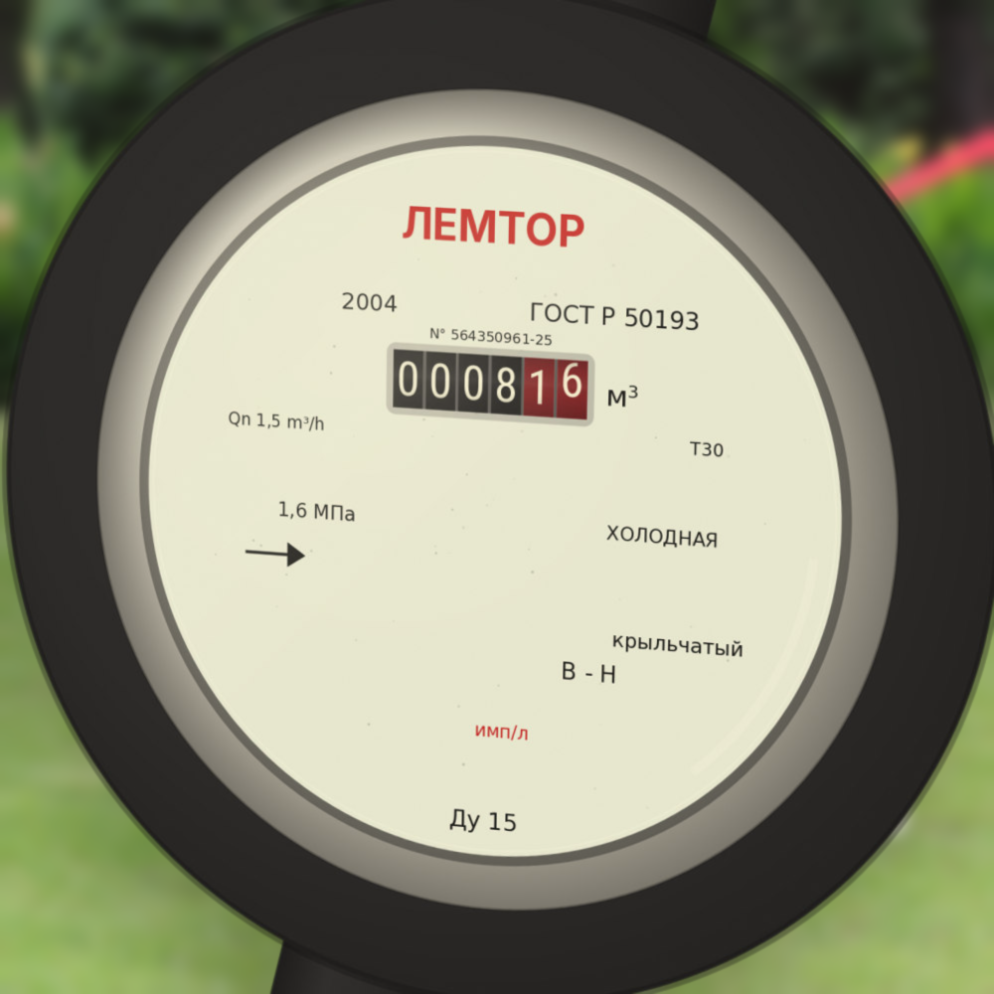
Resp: 8.16 m³
